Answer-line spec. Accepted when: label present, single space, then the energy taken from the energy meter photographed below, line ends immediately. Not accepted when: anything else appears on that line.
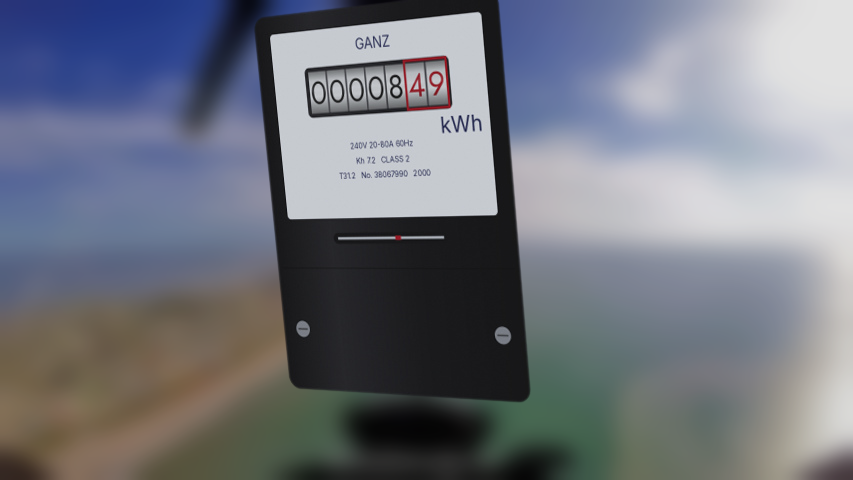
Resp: 8.49 kWh
